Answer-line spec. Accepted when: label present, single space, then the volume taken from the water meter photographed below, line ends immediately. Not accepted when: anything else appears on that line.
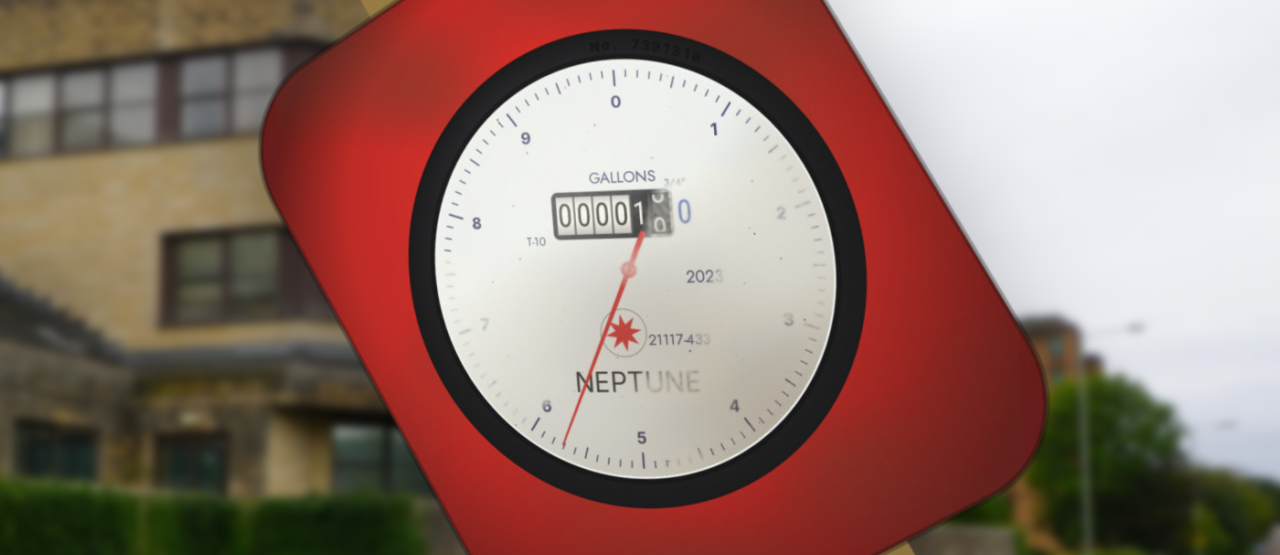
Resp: 185.7 gal
